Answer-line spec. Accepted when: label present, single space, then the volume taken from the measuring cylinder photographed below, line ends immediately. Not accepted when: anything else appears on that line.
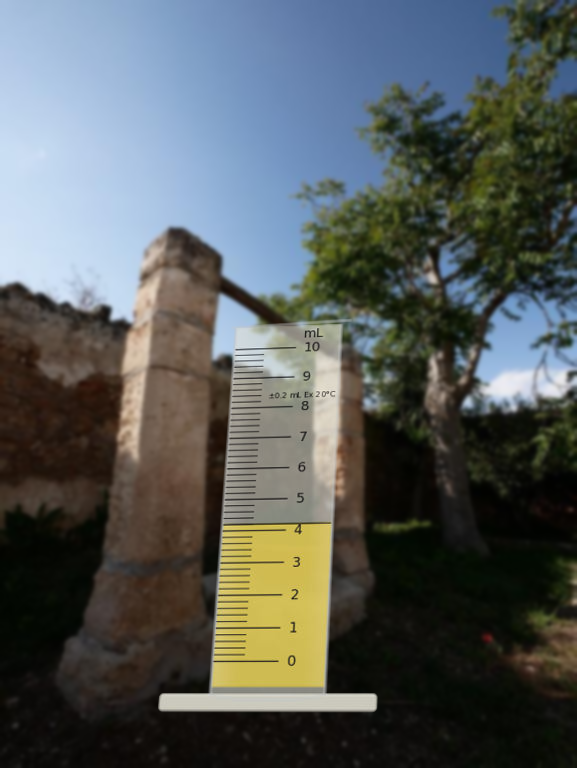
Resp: 4.2 mL
